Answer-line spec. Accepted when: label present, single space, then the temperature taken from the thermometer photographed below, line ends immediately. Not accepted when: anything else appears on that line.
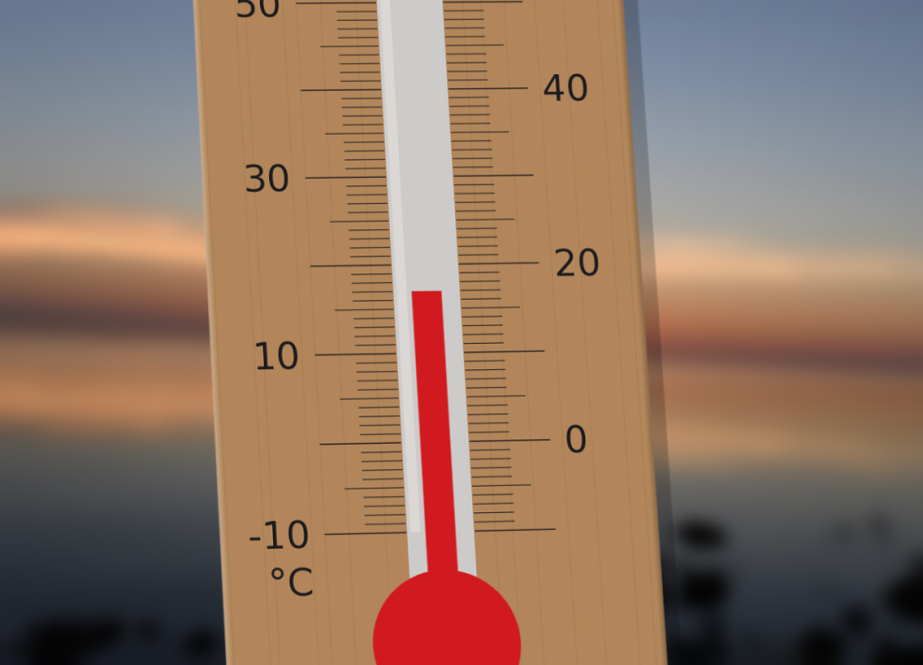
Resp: 17 °C
